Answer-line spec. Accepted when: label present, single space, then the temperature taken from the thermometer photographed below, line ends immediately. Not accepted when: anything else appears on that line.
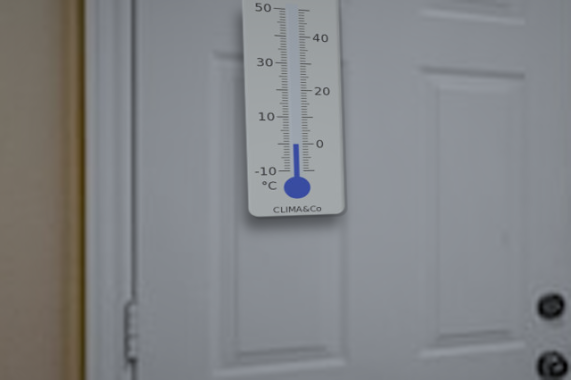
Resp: 0 °C
